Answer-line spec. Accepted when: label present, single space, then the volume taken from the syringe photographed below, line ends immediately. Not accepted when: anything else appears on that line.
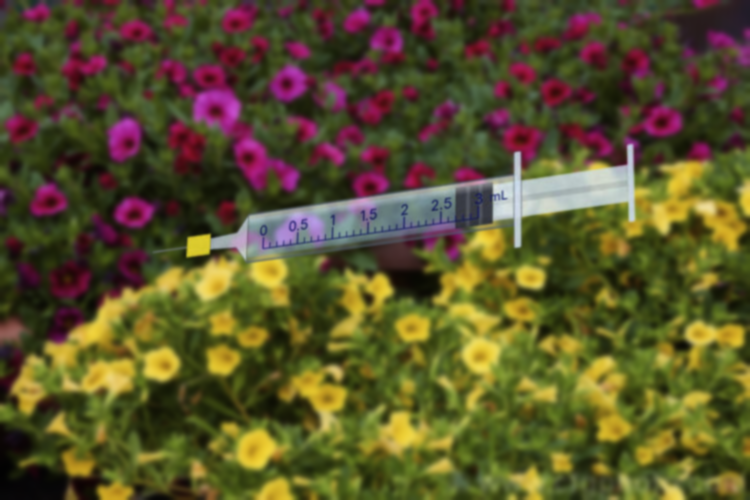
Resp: 2.7 mL
